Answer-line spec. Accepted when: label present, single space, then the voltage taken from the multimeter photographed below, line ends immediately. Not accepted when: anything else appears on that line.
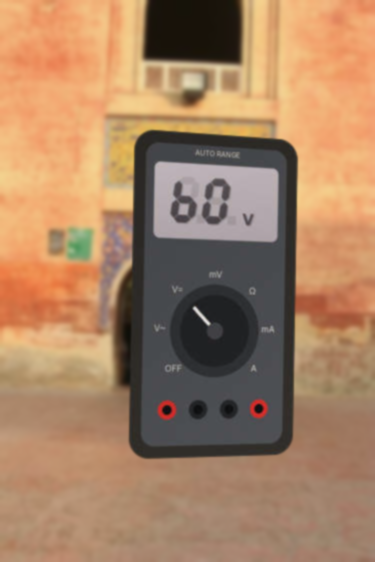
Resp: 60 V
